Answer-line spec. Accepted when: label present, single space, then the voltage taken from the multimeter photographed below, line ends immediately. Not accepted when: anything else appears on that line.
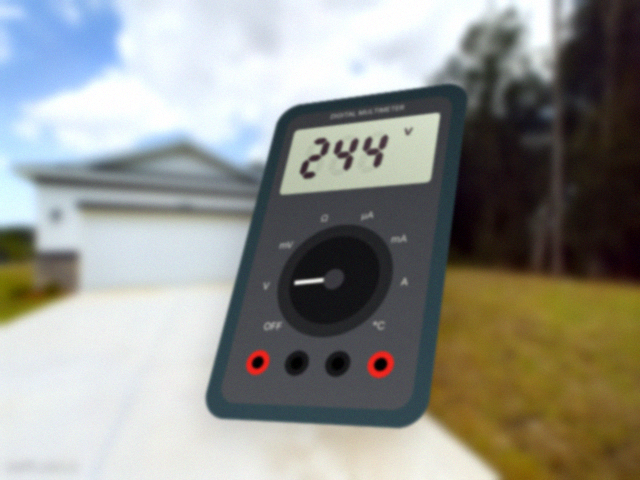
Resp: 244 V
